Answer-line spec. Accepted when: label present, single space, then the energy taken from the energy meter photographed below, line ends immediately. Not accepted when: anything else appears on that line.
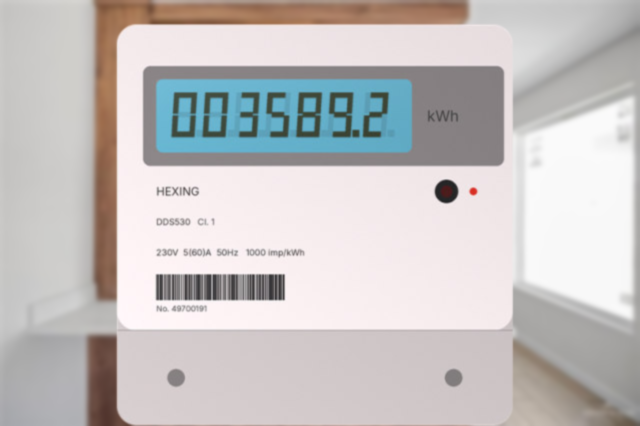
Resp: 3589.2 kWh
